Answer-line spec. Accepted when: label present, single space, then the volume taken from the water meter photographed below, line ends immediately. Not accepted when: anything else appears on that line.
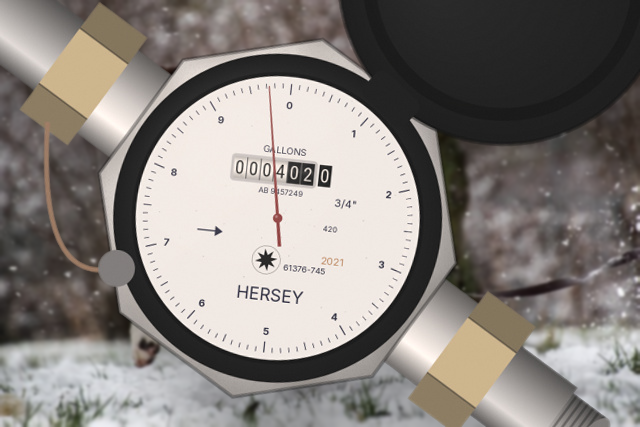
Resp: 4019.7 gal
